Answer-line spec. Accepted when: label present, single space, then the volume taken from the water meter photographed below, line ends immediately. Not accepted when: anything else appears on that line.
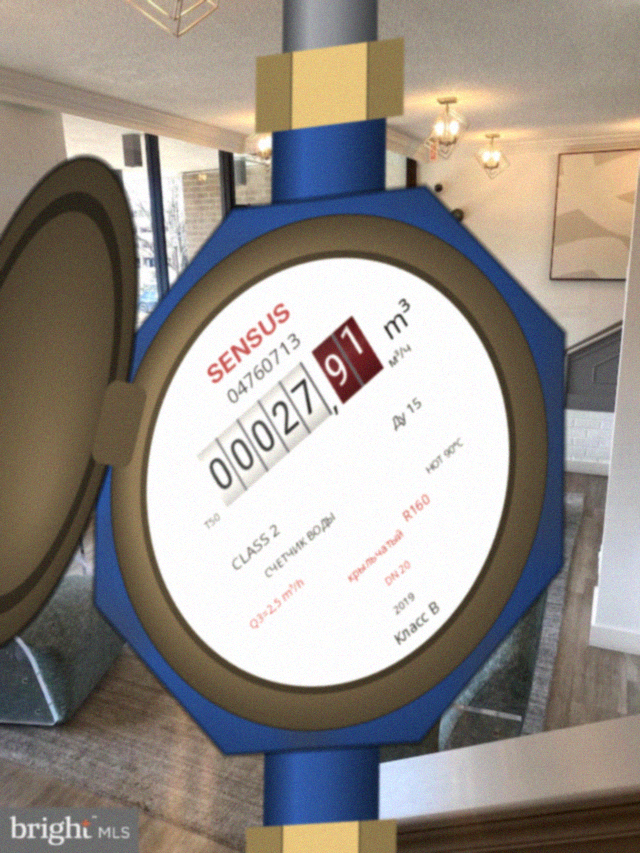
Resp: 27.91 m³
